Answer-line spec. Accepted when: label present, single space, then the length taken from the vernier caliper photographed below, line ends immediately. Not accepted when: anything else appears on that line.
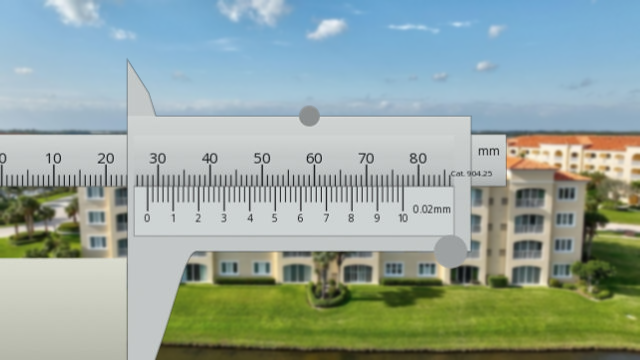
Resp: 28.0 mm
